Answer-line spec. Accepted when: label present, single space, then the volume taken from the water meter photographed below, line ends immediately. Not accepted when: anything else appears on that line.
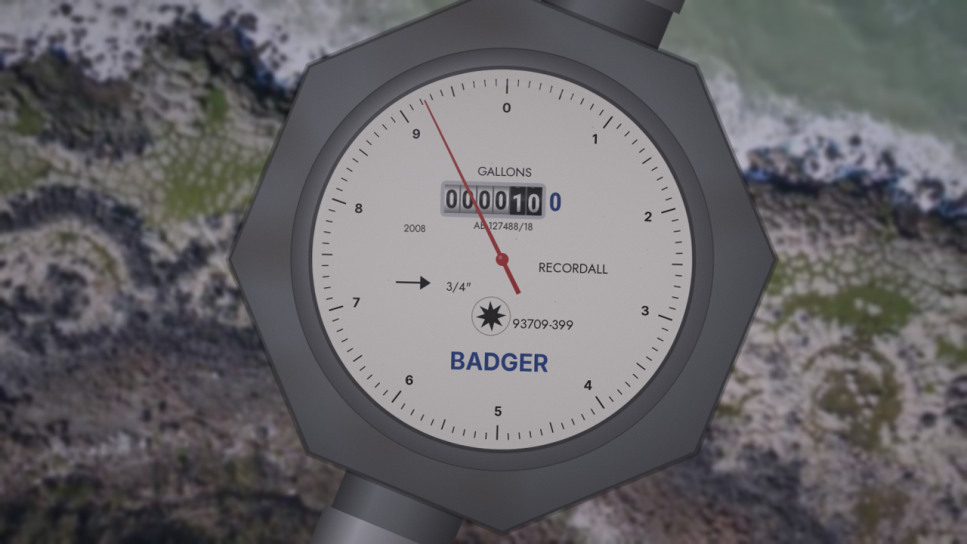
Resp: 99.2 gal
